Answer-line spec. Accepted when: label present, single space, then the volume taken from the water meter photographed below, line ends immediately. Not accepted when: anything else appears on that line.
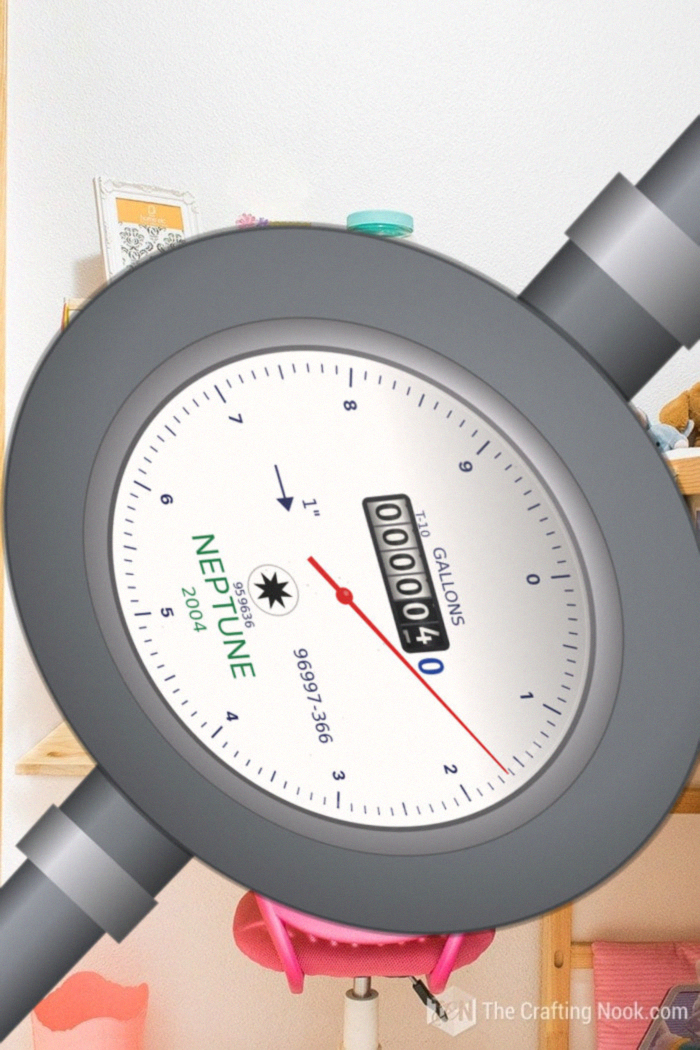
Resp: 41.6 gal
